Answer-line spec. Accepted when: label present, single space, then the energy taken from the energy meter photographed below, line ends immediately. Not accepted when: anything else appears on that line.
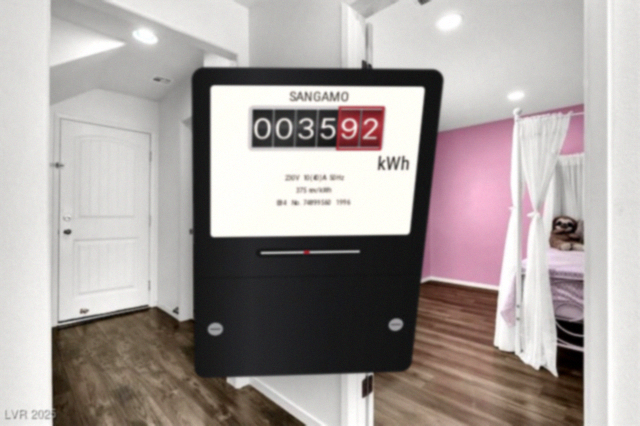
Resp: 35.92 kWh
